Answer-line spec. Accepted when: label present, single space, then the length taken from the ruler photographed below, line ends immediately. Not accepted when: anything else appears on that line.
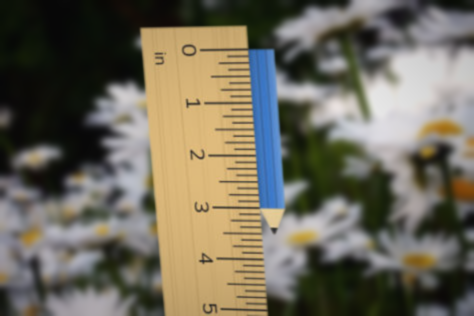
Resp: 3.5 in
